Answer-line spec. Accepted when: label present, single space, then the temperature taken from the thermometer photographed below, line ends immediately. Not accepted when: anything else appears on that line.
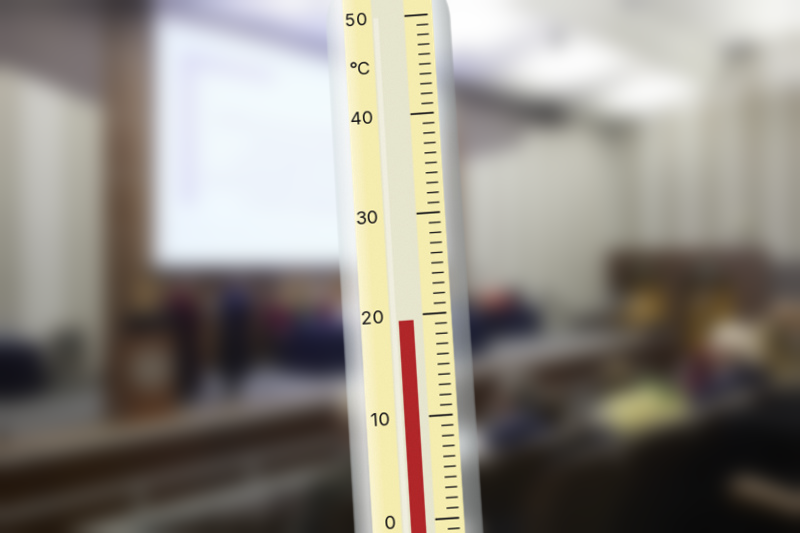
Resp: 19.5 °C
